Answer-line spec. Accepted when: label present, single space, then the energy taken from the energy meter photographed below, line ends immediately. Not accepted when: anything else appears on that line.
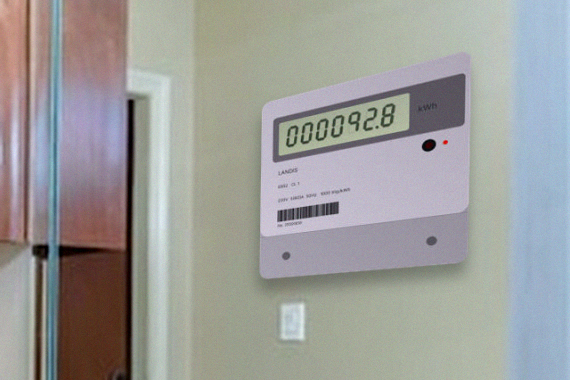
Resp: 92.8 kWh
